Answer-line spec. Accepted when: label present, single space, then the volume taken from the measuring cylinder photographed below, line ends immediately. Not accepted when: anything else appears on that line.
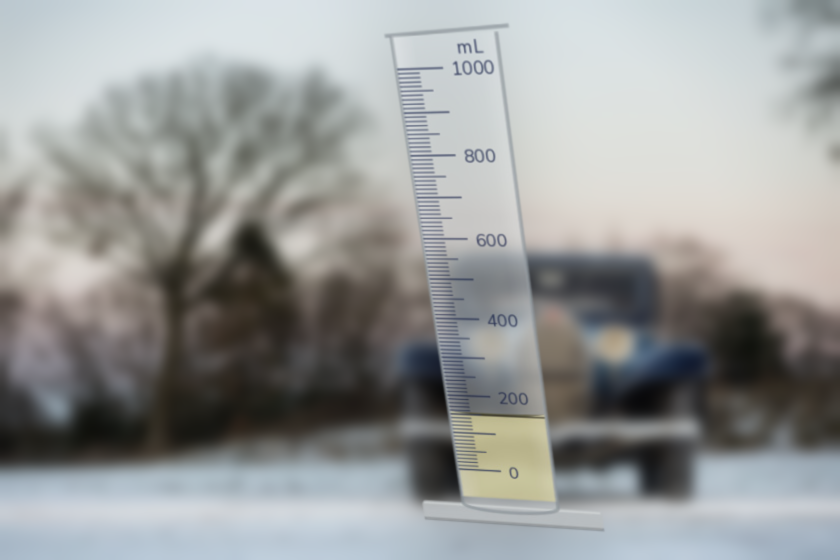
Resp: 150 mL
